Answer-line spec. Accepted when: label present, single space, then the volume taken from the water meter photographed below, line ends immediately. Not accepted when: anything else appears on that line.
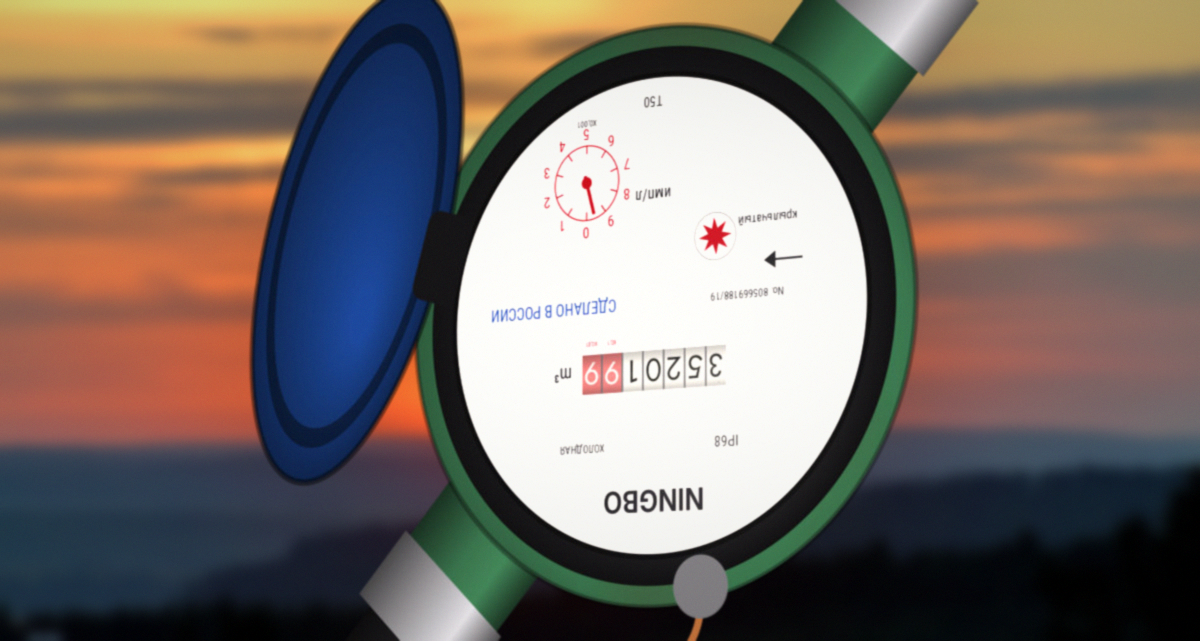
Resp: 35201.989 m³
